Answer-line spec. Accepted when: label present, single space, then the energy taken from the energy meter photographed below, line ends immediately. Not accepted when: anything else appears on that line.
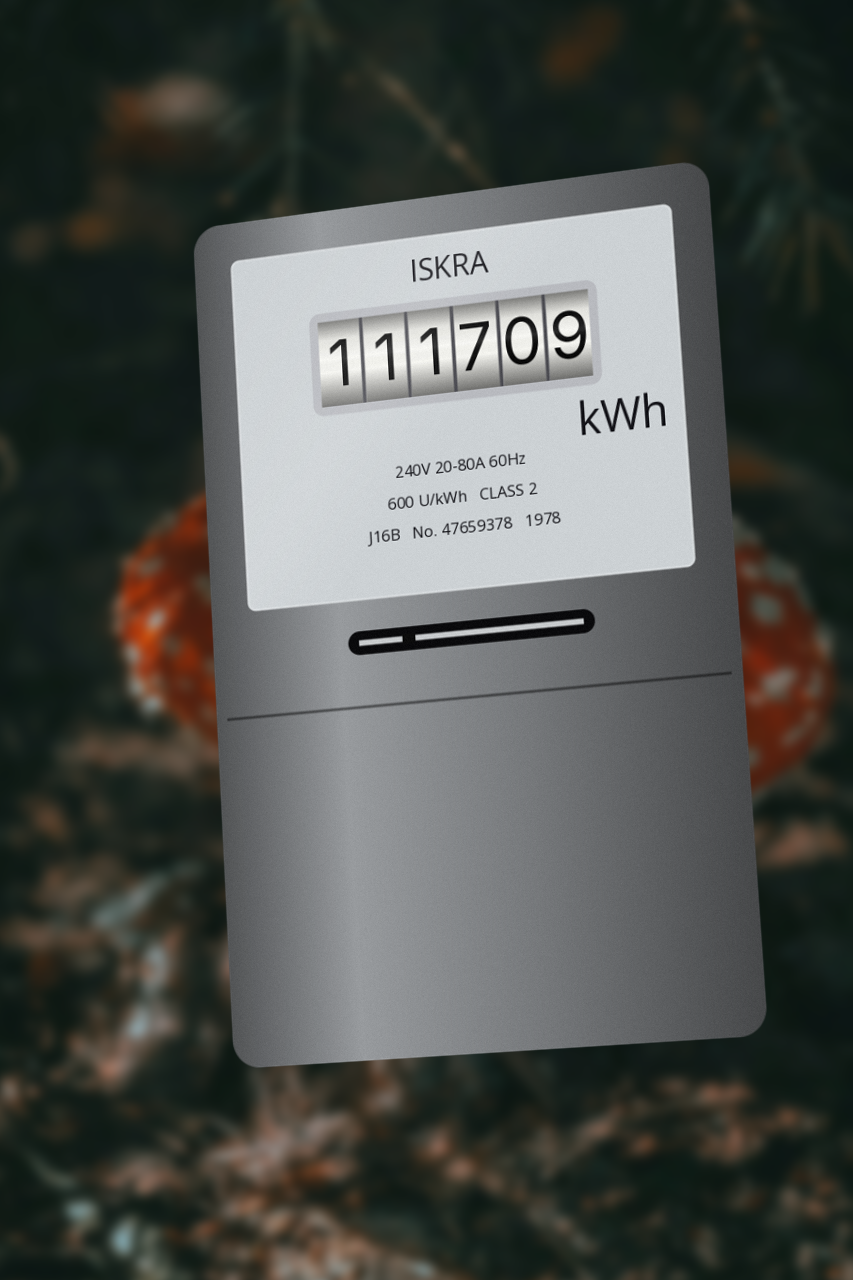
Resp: 111709 kWh
